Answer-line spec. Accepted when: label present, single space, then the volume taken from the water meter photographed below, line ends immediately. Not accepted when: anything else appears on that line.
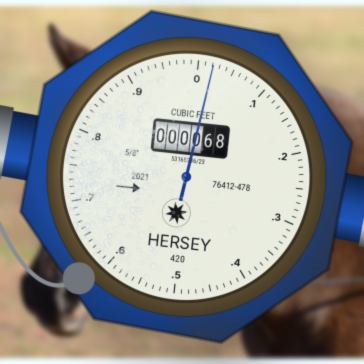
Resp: 68.02 ft³
